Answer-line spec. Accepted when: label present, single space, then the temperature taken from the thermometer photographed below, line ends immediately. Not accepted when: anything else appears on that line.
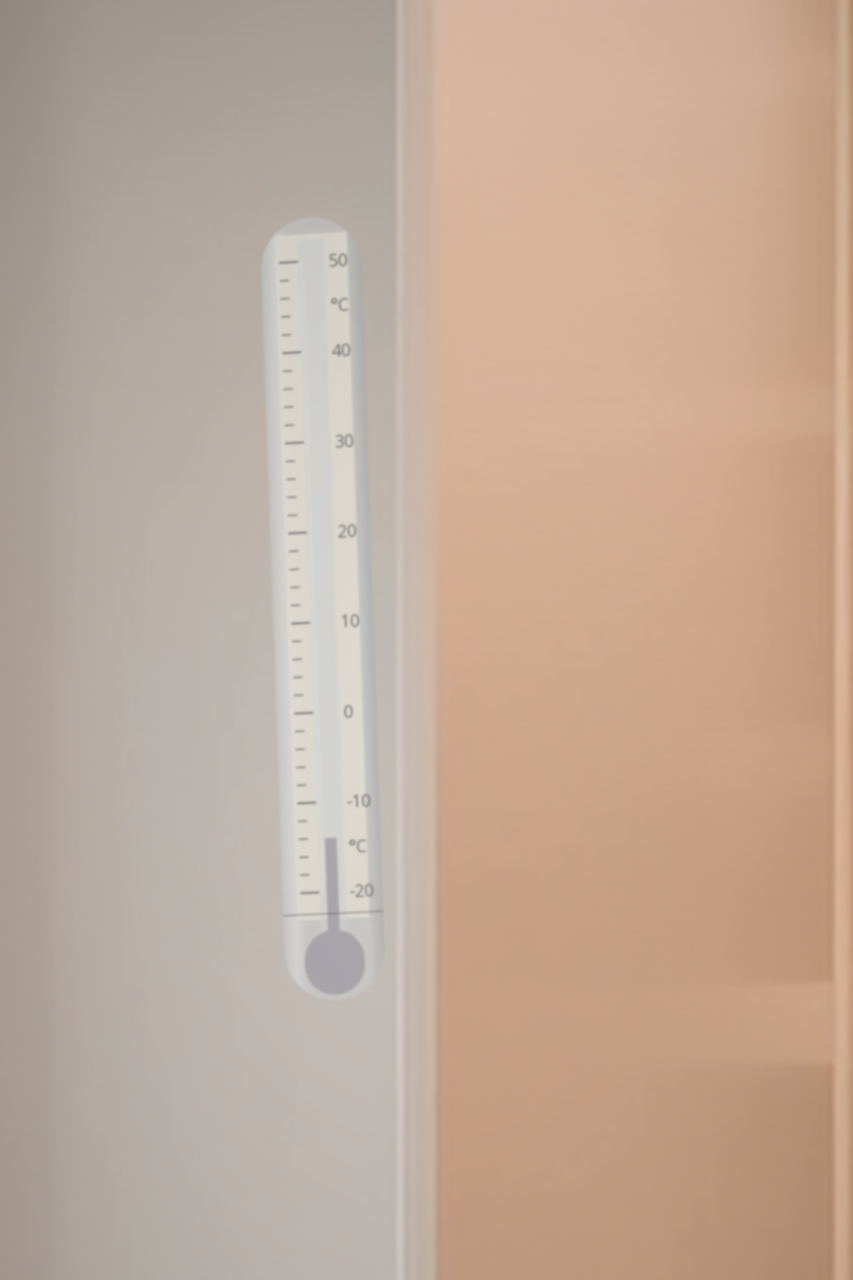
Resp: -14 °C
